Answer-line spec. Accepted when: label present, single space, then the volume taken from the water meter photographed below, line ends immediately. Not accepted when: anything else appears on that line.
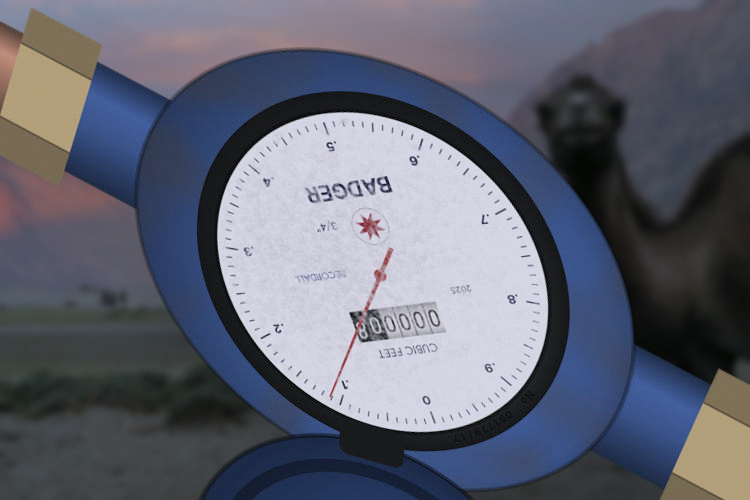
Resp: 8.11 ft³
